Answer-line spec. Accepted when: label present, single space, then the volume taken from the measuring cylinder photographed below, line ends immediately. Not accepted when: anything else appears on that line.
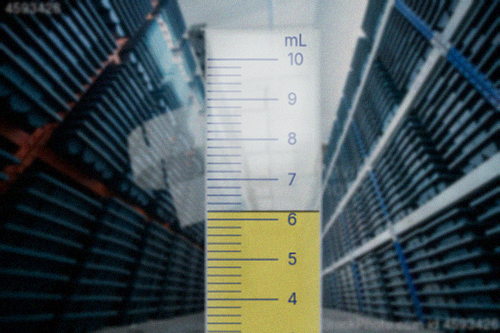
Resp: 6.2 mL
